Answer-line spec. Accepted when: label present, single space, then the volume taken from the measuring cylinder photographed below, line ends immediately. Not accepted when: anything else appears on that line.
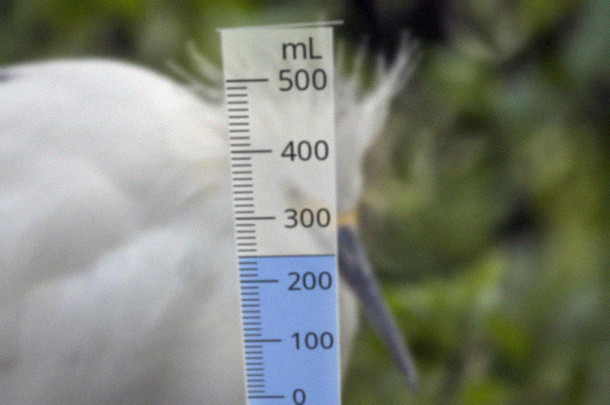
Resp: 240 mL
